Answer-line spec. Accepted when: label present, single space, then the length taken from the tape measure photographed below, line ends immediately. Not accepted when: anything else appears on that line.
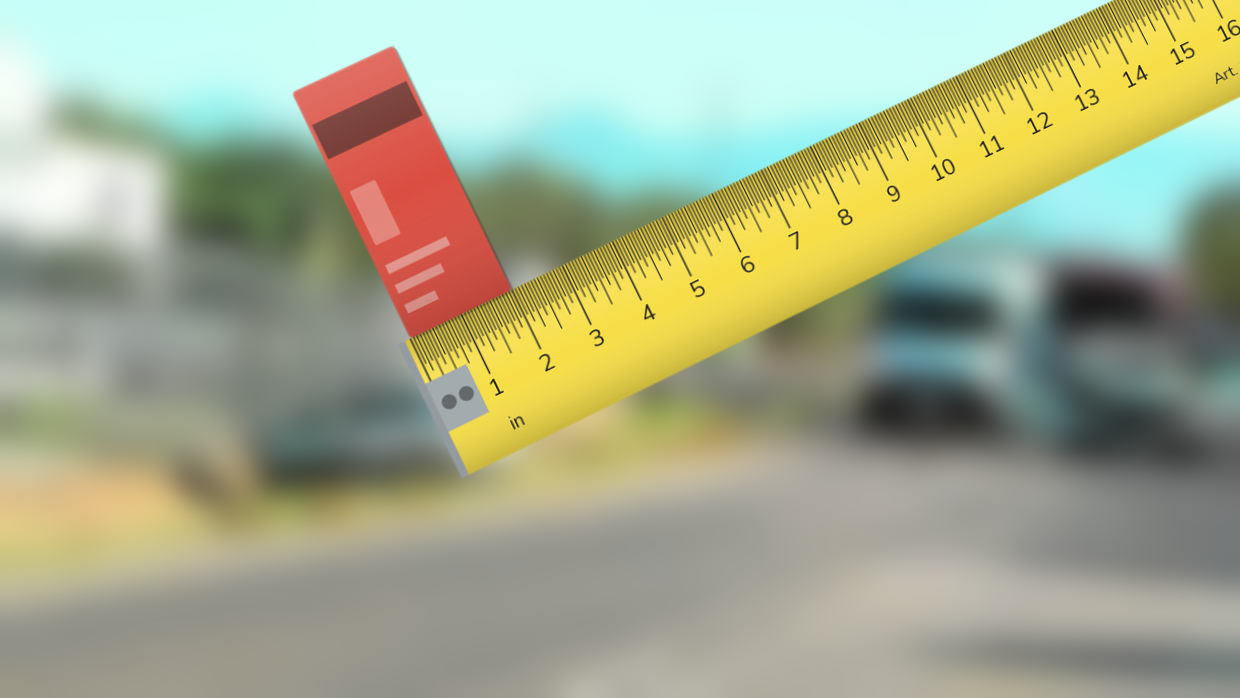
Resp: 2 in
